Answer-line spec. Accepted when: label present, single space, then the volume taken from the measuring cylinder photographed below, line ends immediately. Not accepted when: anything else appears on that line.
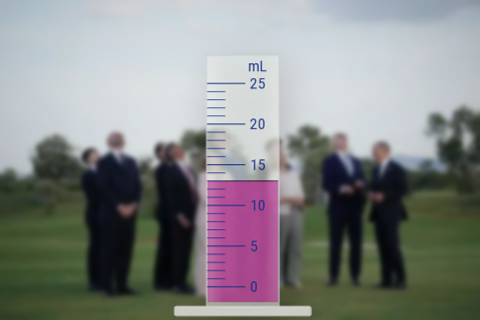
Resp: 13 mL
